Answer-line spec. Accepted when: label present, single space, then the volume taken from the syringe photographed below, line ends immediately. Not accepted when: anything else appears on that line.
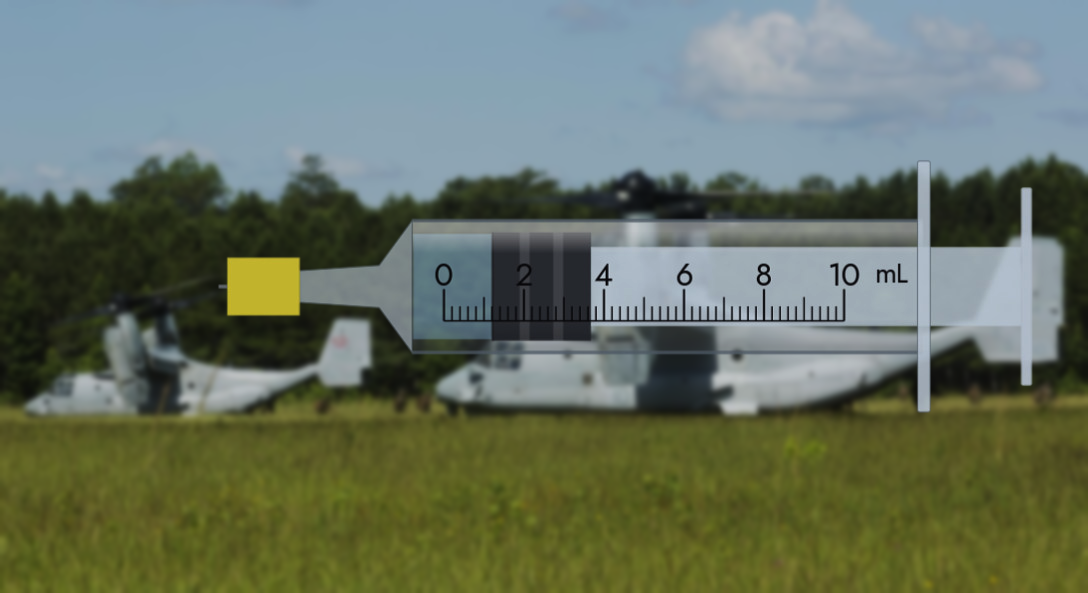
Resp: 1.2 mL
